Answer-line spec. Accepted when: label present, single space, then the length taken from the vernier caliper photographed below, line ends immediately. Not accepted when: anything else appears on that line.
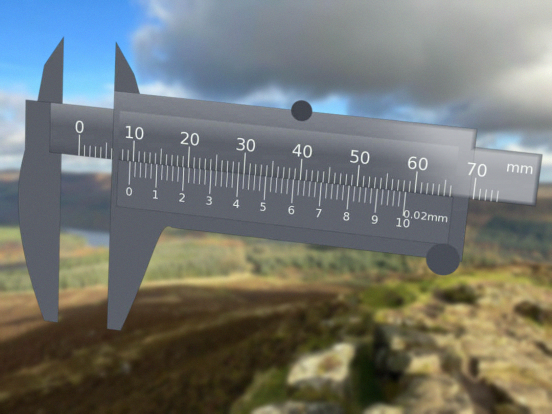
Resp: 9.4 mm
